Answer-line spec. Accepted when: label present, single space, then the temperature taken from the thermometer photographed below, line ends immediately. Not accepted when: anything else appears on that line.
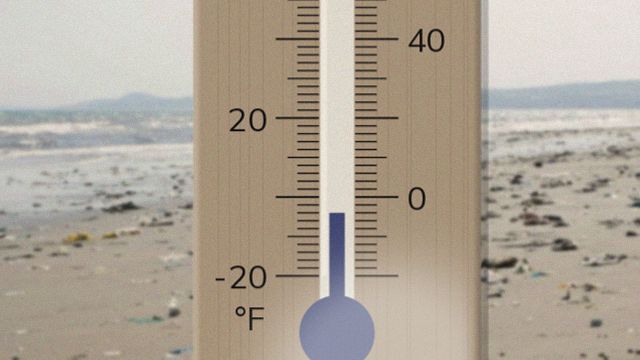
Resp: -4 °F
